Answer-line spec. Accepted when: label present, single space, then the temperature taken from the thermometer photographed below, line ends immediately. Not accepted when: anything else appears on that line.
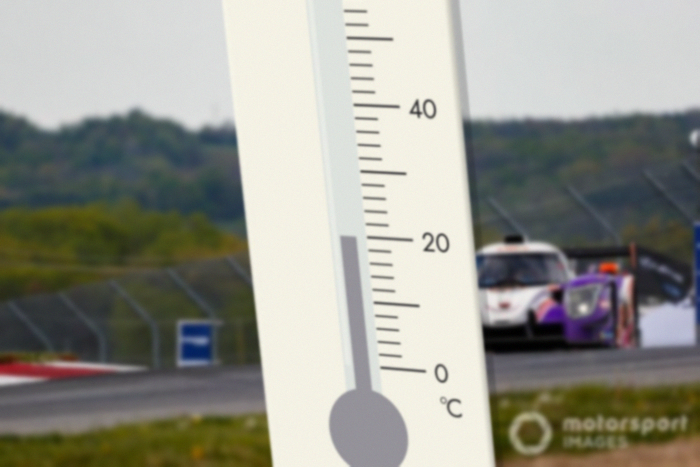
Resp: 20 °C
